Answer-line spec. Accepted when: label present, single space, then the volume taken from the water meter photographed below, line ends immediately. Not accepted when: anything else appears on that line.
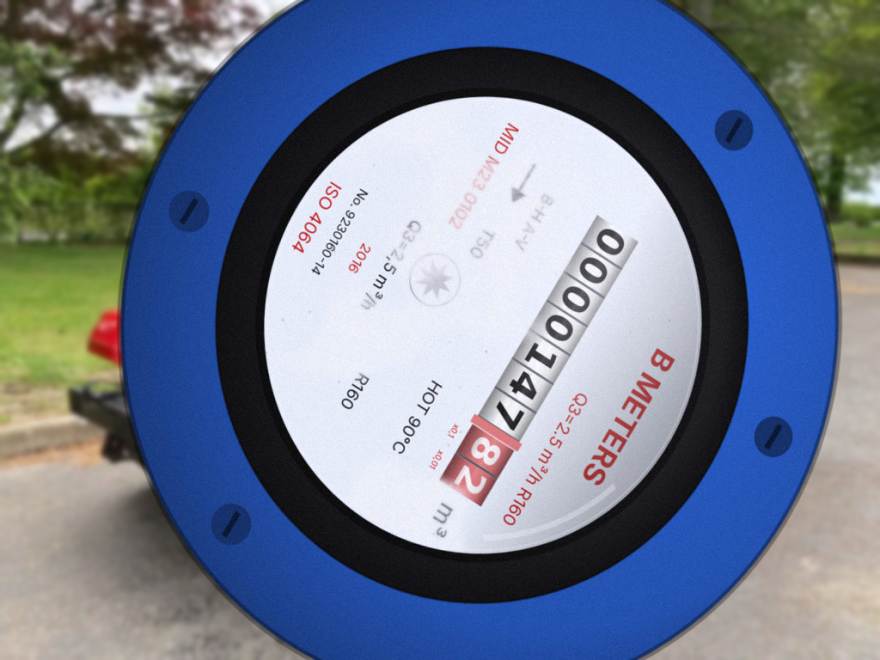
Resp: 147.82 m³
